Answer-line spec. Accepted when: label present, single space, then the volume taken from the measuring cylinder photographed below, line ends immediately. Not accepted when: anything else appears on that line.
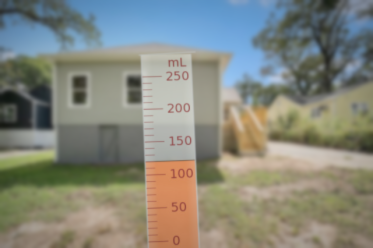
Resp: 120 mL
